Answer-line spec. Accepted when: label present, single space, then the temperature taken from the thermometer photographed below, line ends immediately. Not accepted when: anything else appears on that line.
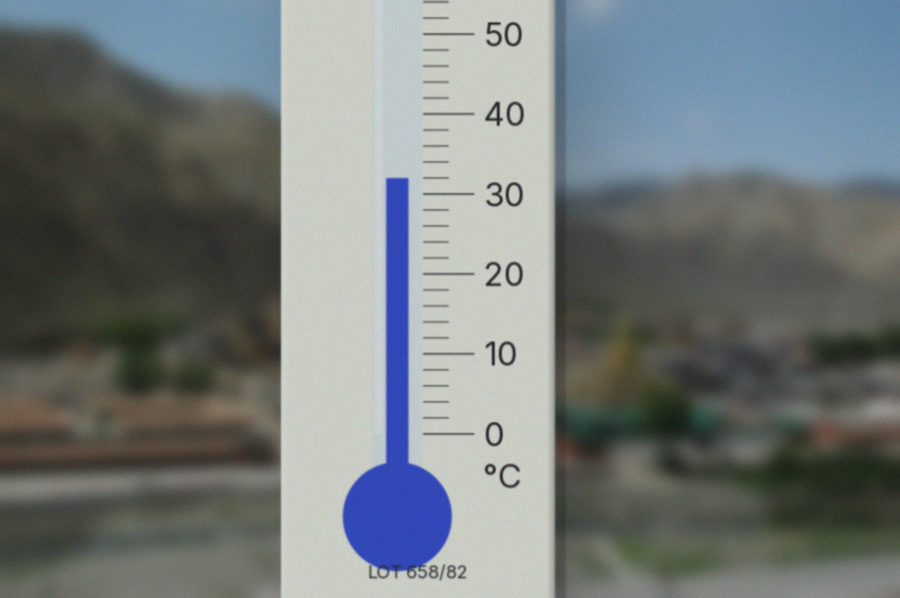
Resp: 32 °C
